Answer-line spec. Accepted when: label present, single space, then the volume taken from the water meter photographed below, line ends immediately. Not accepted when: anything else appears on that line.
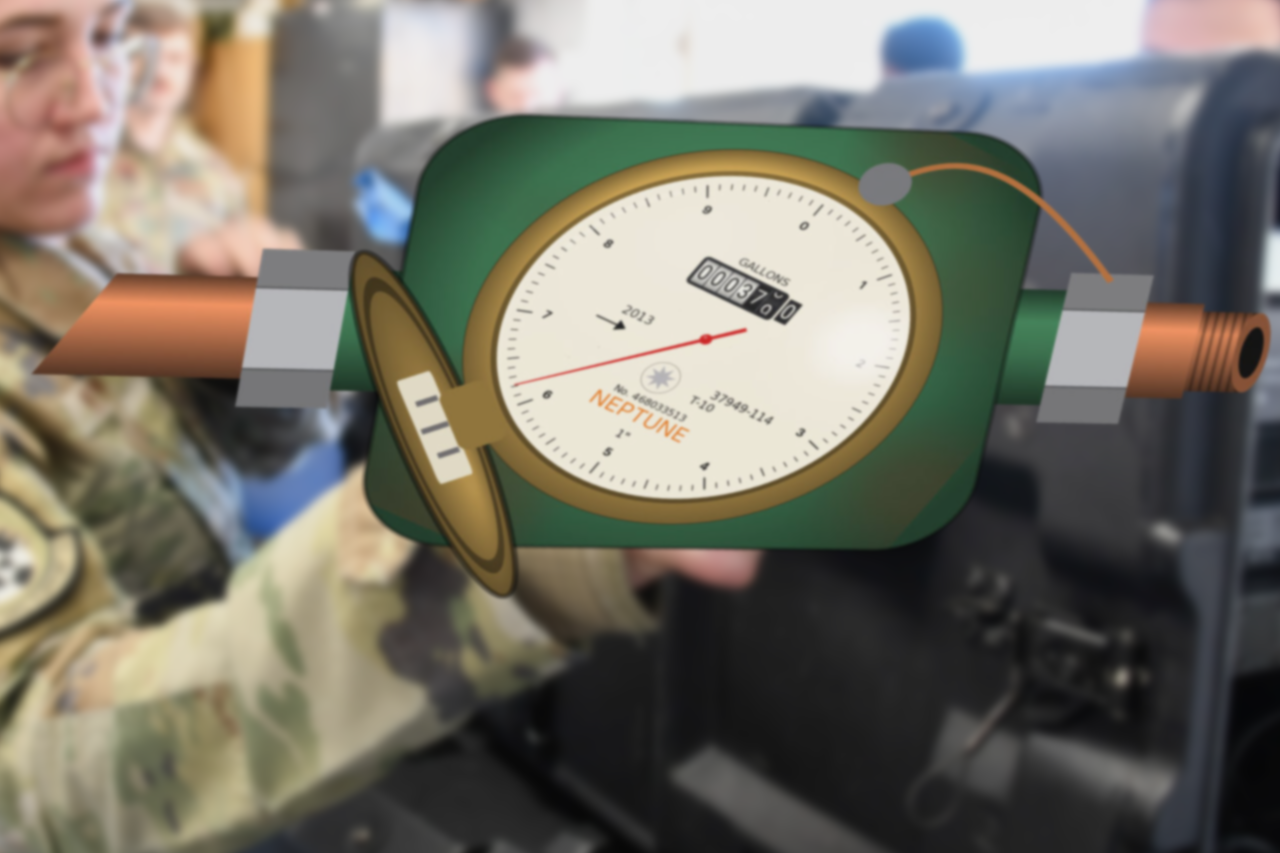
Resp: 3786.2 gal
